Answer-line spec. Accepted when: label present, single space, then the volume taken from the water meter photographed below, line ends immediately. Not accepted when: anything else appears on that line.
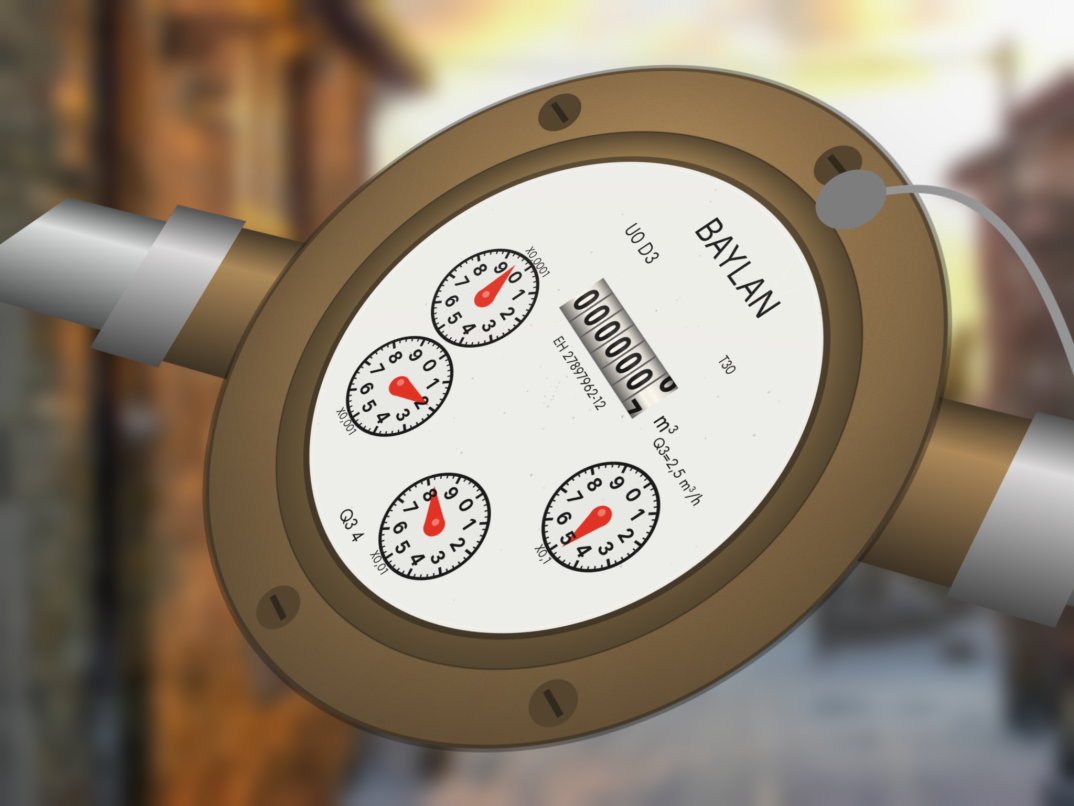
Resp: 6.4819 m³
